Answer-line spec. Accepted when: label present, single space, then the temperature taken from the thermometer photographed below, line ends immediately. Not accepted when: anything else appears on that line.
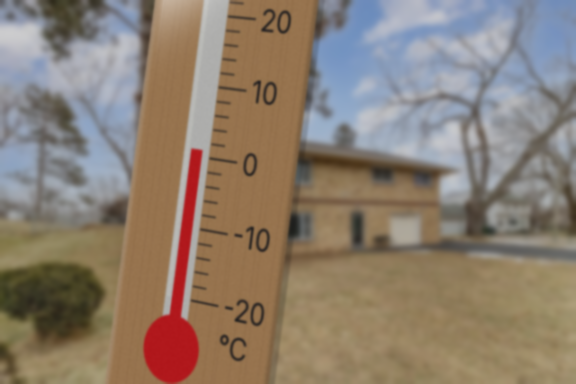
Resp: 1 °C
